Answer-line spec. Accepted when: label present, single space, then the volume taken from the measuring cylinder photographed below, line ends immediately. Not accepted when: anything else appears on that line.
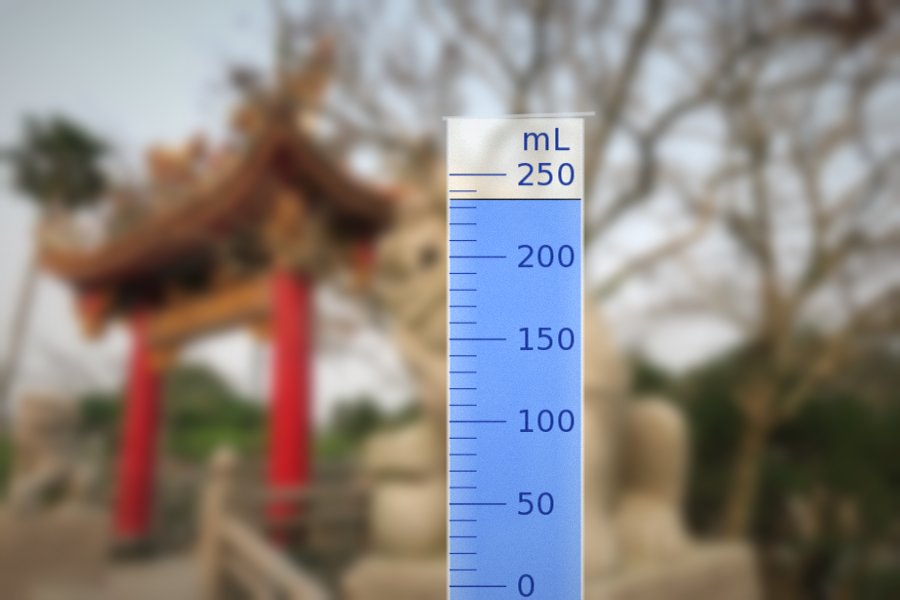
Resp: 235 mL
